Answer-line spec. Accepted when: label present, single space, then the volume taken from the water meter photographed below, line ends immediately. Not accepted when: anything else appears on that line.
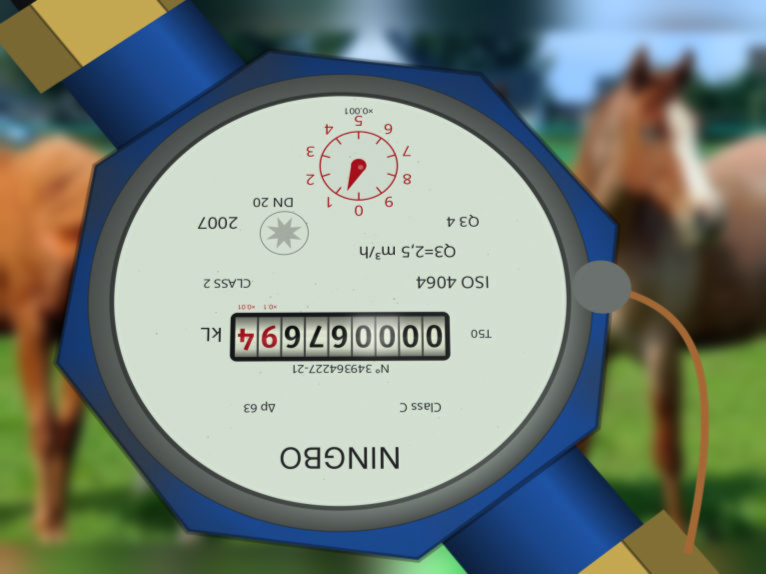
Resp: 676.940 kL
